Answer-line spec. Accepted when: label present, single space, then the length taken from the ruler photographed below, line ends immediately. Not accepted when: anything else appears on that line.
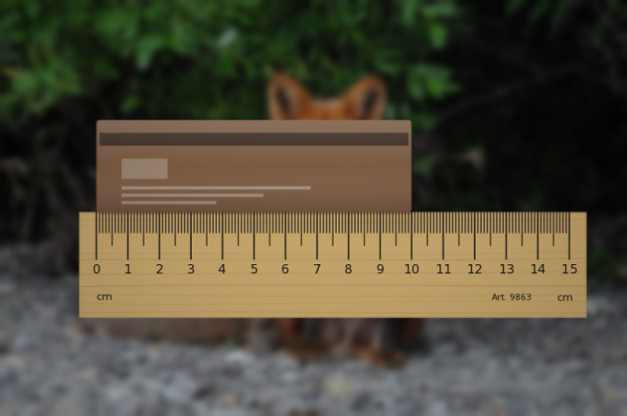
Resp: 10 cm
